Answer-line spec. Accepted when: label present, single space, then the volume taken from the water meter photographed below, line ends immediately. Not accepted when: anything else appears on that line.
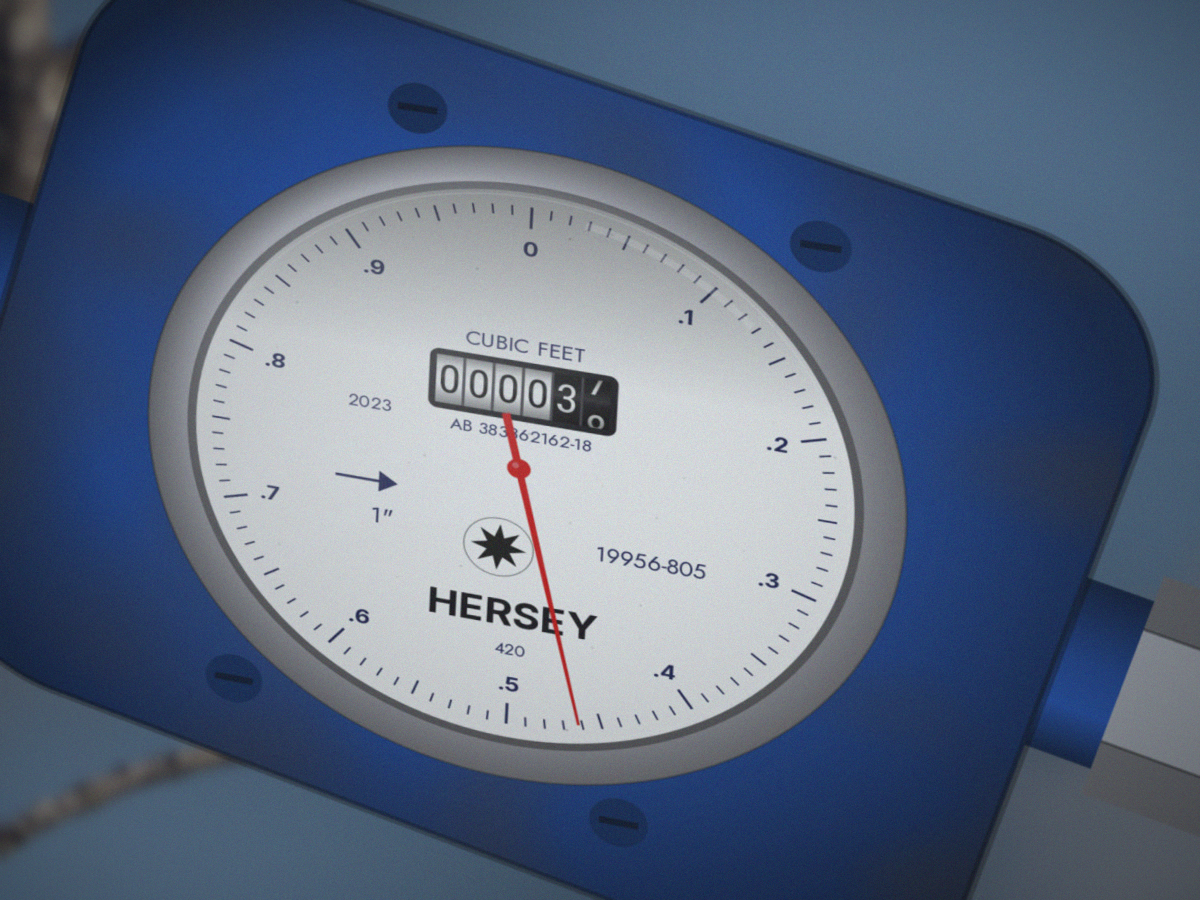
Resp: 37.46 ft³
